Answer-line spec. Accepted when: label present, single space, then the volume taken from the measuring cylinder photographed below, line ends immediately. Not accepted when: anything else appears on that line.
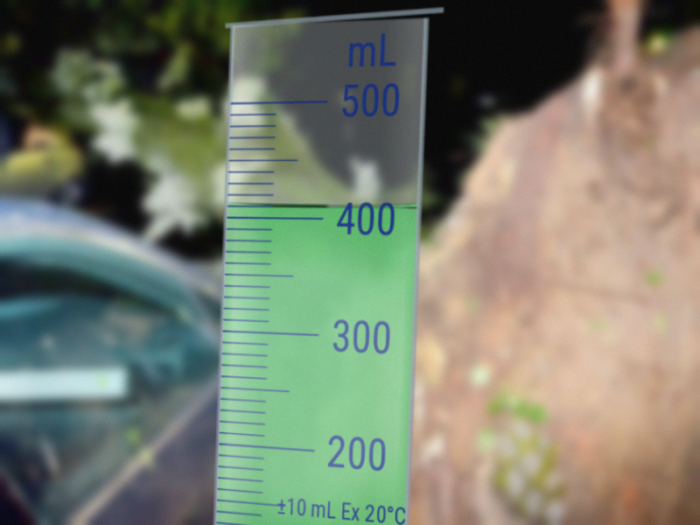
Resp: 410 mL
